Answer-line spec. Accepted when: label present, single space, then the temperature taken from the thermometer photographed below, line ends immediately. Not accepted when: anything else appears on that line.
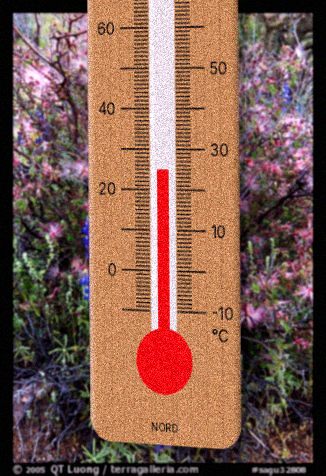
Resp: 25 °C
